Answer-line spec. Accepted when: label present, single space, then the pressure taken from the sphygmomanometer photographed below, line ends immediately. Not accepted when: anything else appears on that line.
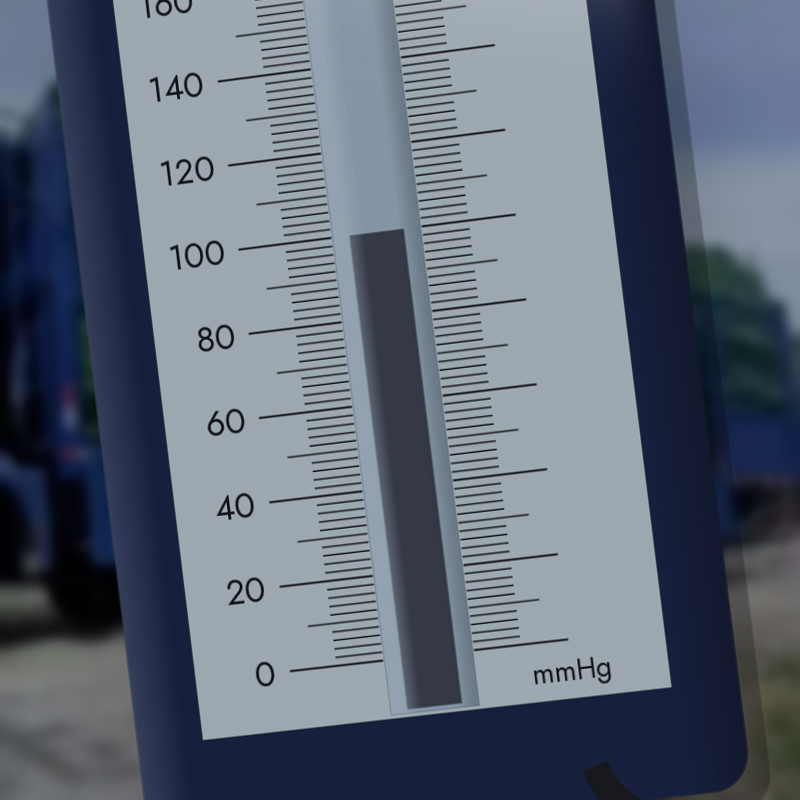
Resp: 100 mmHg
